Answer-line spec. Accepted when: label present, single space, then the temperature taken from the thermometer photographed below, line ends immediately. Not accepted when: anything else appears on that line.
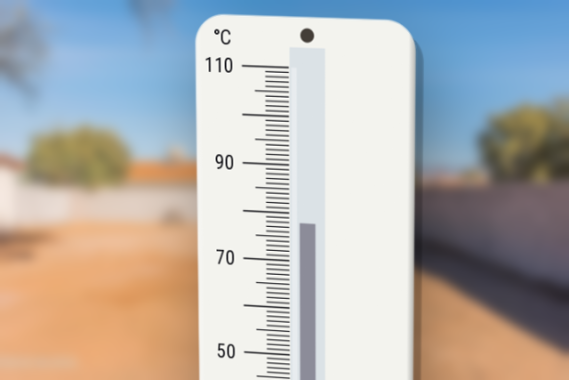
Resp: 78 °C
